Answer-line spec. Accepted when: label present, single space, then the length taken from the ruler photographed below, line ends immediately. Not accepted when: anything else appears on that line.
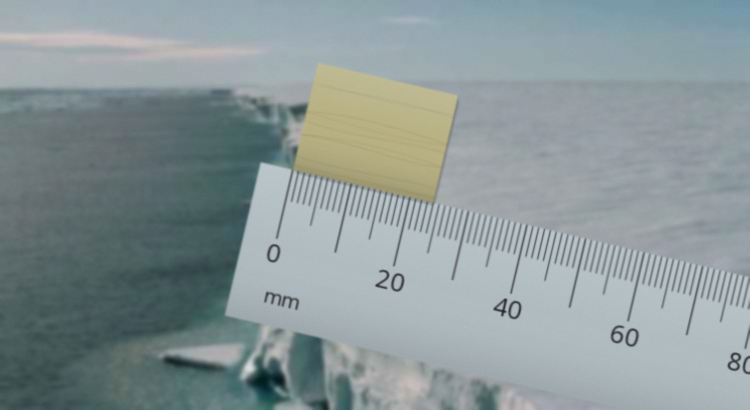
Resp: 24 mm
